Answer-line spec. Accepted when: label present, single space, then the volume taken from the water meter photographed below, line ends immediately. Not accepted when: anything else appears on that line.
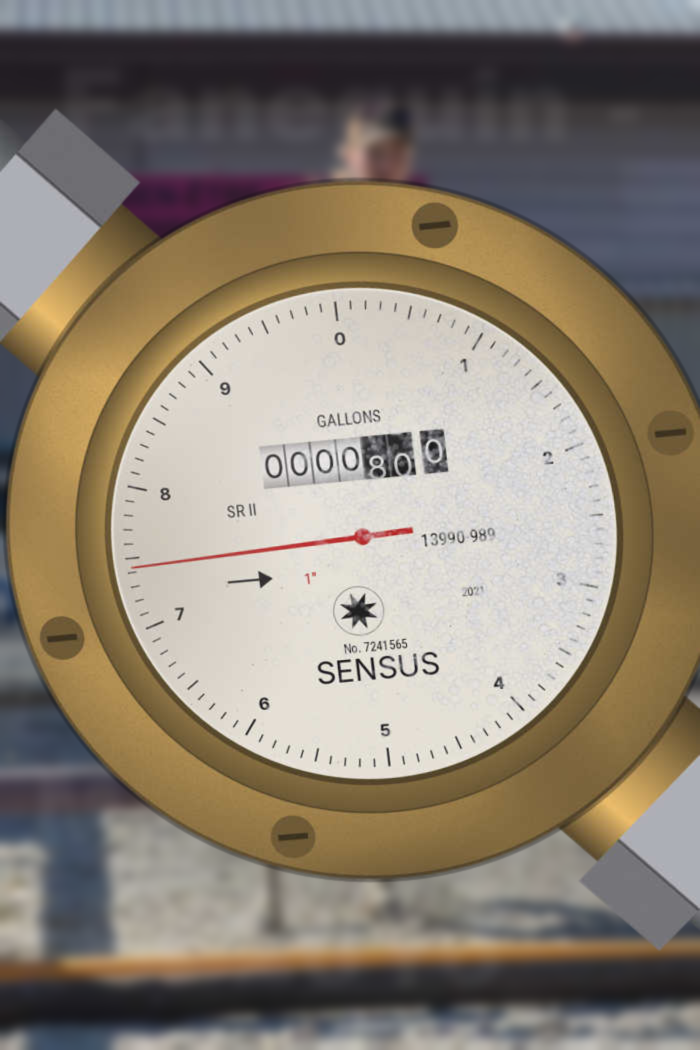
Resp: 797.4 gal
